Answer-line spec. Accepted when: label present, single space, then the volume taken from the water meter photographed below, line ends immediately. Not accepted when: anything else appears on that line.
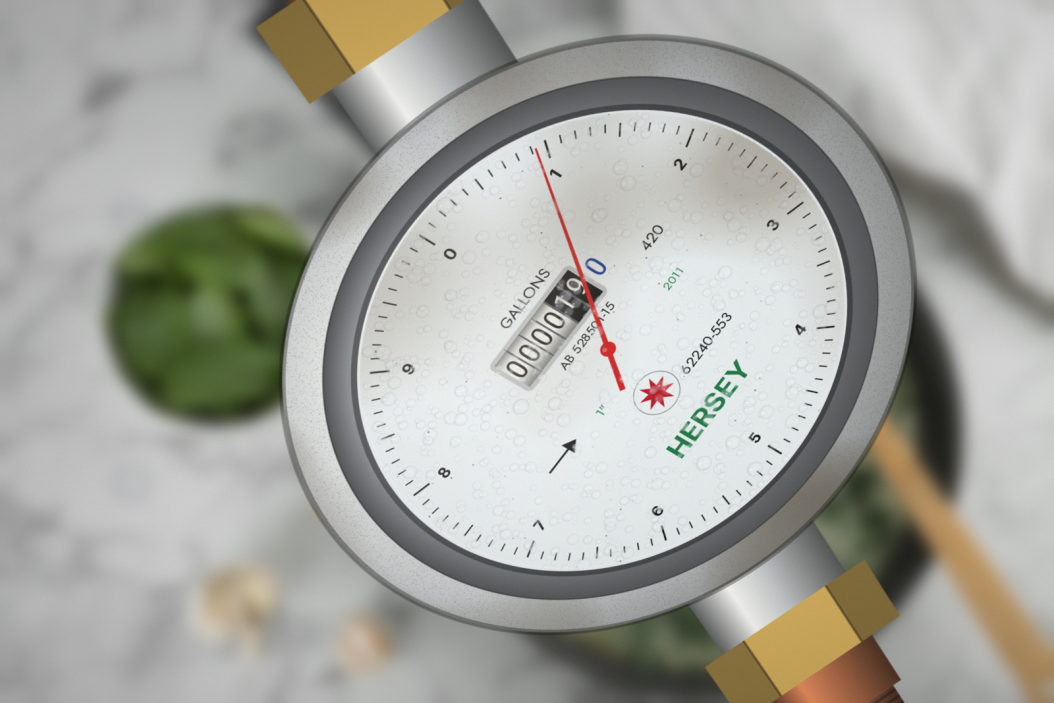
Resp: 190.9 gal
